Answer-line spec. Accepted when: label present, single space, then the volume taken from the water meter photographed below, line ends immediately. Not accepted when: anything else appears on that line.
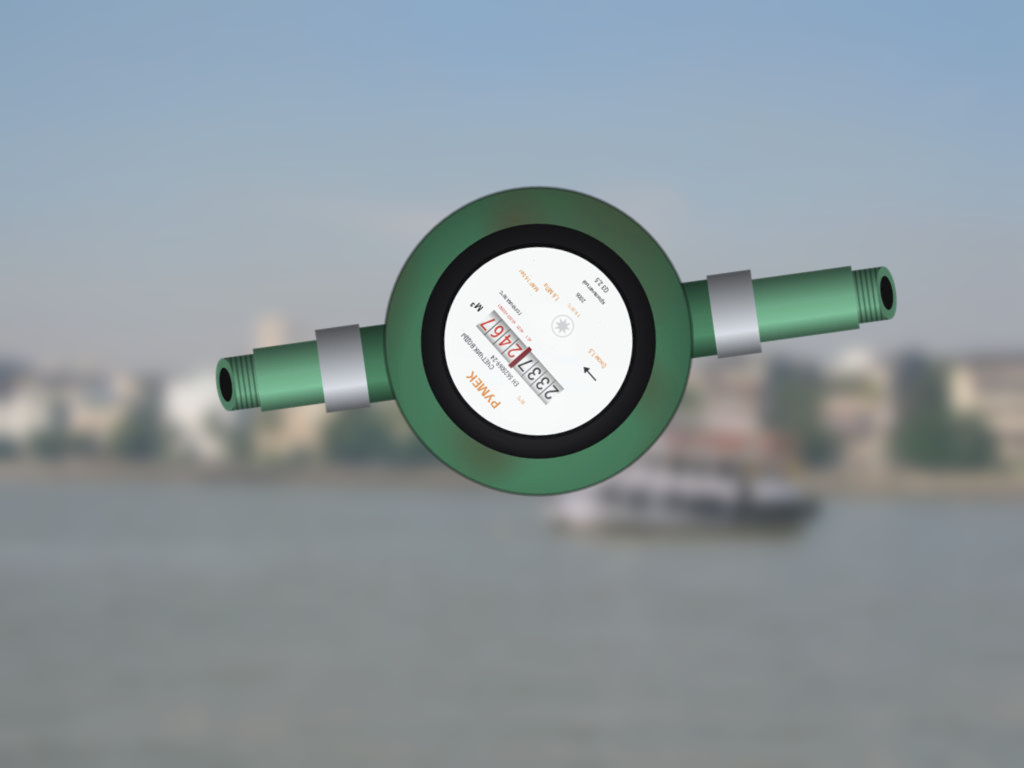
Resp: 2337.2467 m³
